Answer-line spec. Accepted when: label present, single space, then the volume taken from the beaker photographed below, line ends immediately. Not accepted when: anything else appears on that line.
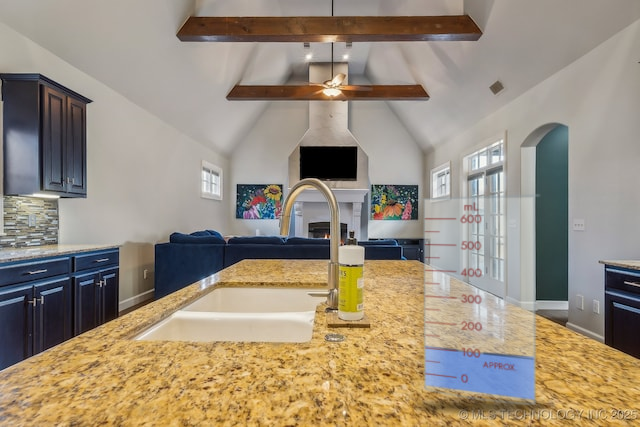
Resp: 100 mL
